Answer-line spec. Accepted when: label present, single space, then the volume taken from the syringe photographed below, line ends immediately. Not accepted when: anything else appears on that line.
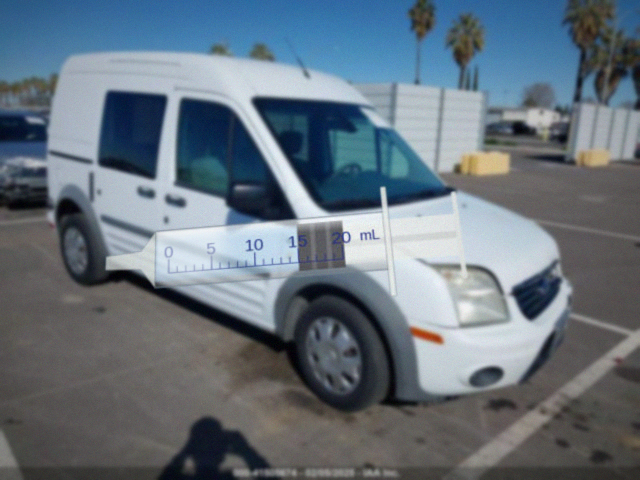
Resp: 15 mL
